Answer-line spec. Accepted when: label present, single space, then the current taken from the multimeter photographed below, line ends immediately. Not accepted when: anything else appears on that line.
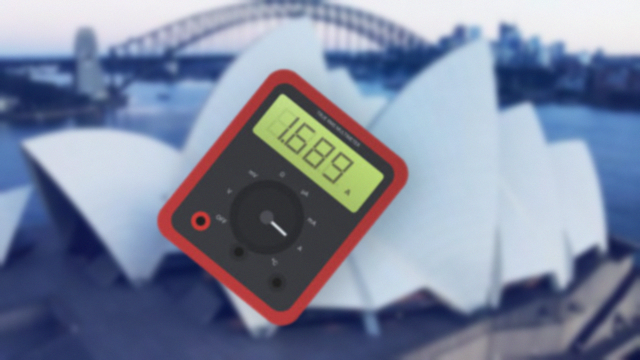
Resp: 1.689 A
